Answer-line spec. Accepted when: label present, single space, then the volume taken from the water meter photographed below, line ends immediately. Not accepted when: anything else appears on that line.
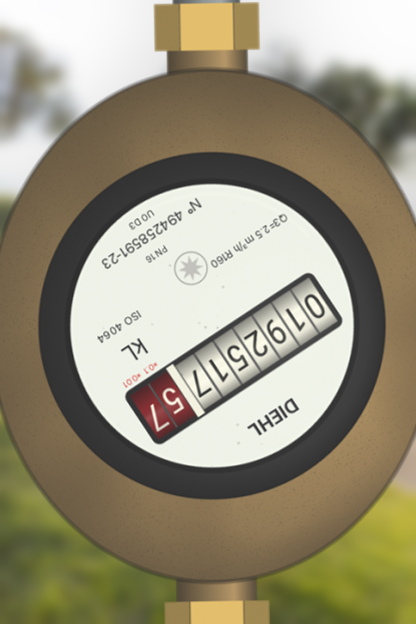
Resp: 192517.57 kL
